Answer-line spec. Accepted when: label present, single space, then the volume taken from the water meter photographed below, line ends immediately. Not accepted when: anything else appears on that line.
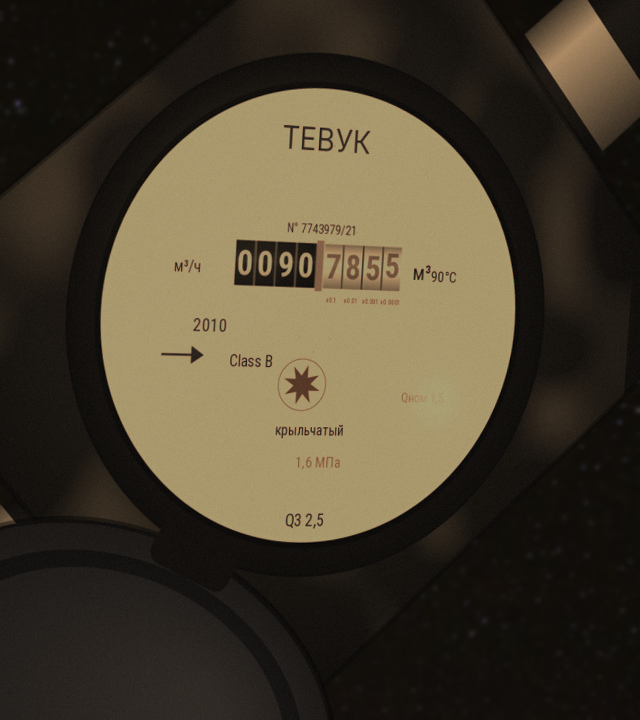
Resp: 90.7855 m³
